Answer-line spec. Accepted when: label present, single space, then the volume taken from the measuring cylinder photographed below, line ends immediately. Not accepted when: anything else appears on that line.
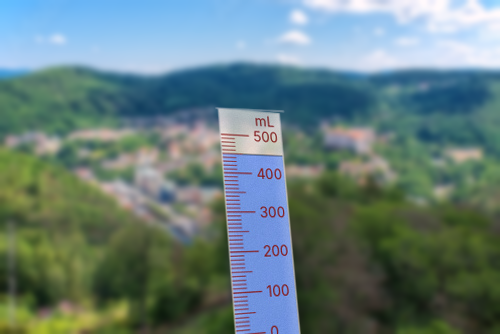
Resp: 450 mL
